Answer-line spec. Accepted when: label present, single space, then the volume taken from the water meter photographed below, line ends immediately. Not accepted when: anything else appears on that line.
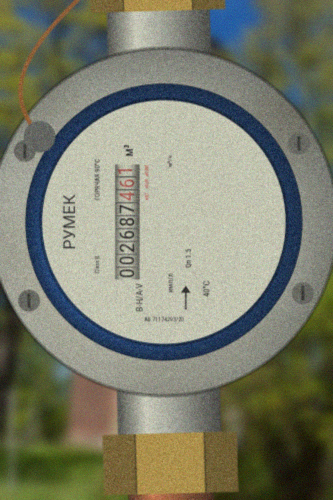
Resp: 2687.461 m³
